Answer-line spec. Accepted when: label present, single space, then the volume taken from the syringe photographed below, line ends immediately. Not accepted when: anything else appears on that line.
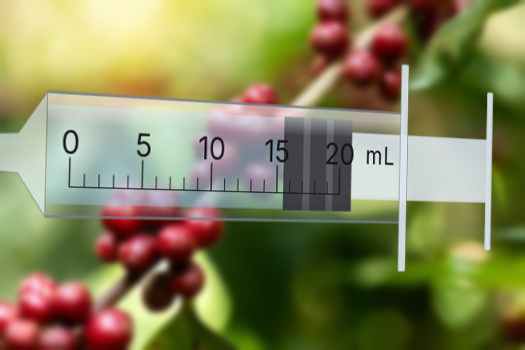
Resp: 15.5 mL
